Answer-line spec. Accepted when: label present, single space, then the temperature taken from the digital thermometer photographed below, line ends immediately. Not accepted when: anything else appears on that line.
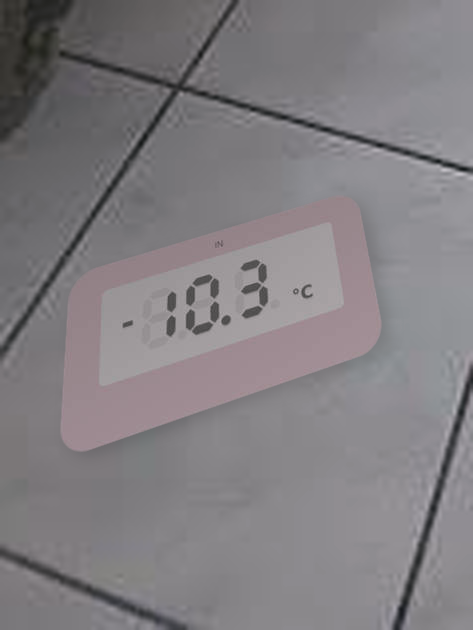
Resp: -10.3 °C
